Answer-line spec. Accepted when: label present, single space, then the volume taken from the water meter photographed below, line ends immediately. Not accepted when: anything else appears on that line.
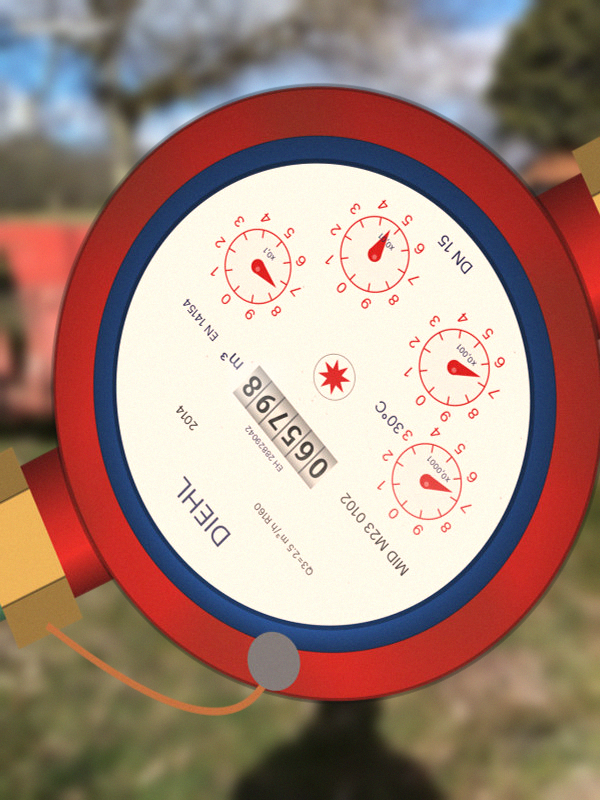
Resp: 65798.7466 m³
